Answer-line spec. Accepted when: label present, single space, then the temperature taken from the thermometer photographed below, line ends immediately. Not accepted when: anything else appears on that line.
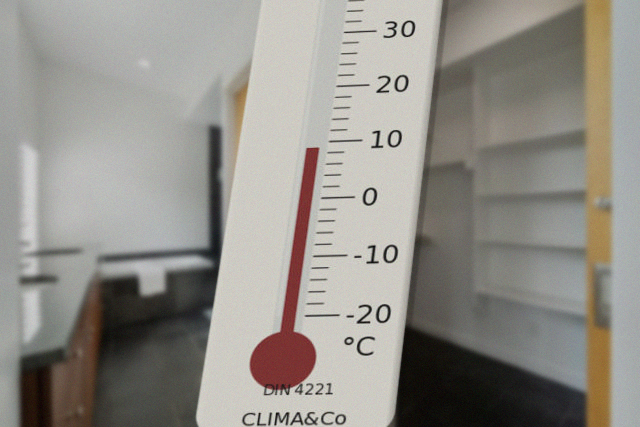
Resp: 9 °C
